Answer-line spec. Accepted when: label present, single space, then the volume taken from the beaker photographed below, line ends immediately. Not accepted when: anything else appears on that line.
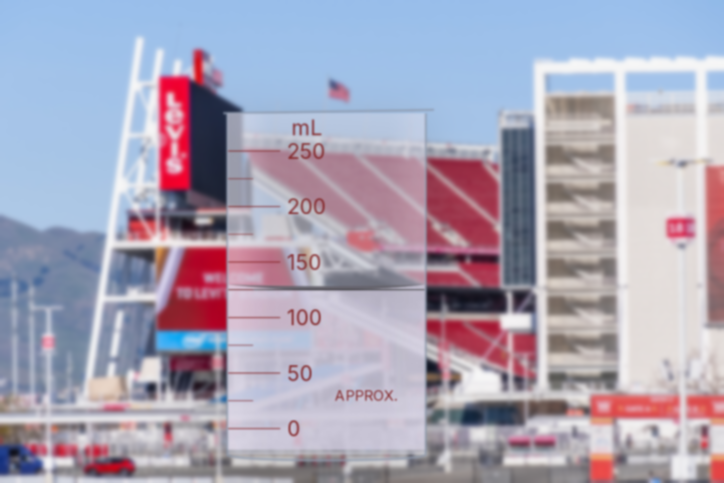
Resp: 125 mL
